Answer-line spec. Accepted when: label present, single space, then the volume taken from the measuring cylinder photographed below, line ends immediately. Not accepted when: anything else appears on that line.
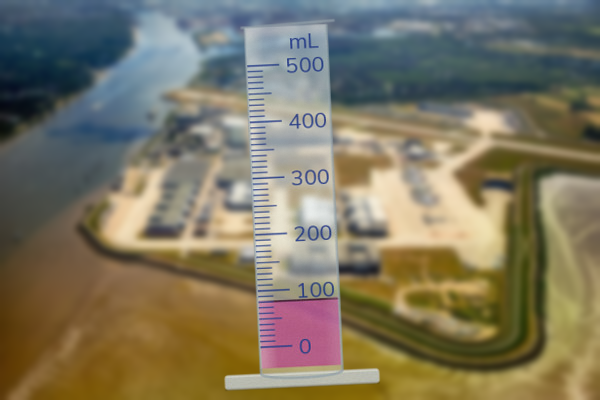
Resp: 80 mL
